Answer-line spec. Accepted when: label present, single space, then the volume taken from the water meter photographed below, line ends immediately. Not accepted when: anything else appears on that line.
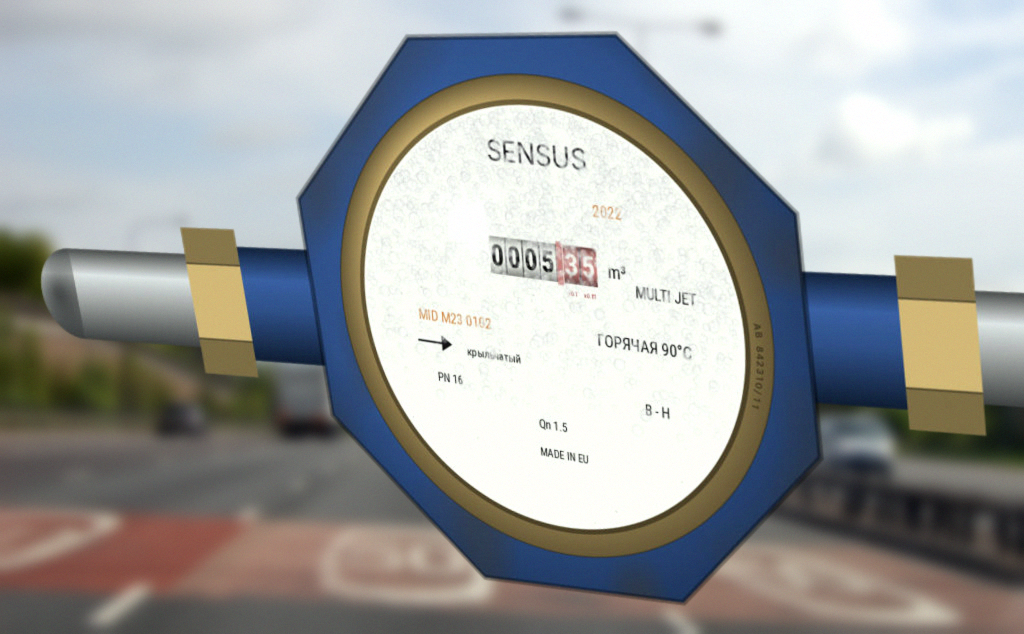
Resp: 5.35 m³
